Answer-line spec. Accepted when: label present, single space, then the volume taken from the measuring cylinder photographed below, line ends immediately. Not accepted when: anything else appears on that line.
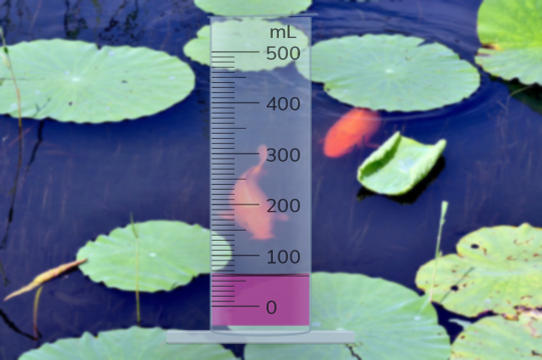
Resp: 60 mL
